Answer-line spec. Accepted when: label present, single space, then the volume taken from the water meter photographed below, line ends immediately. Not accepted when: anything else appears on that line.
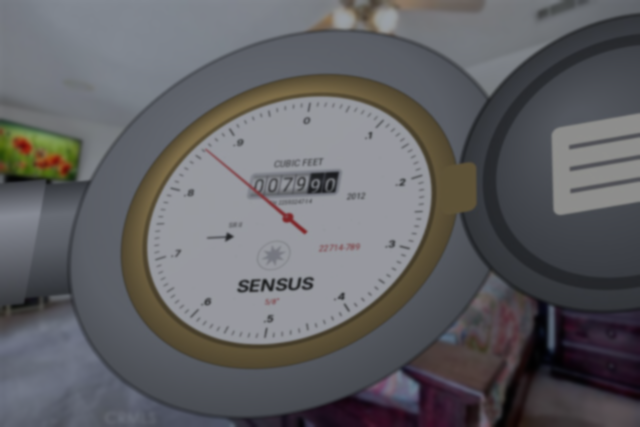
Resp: 7989.86 ft³
